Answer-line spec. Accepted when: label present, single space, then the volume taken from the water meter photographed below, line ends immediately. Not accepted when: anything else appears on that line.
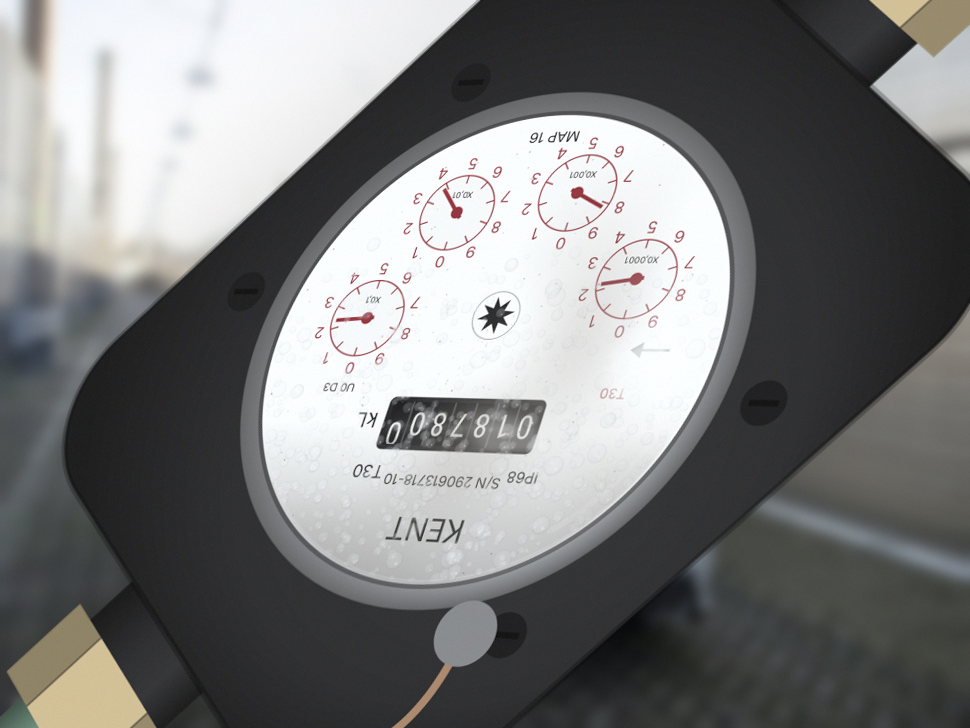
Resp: 187800.2382 kL
